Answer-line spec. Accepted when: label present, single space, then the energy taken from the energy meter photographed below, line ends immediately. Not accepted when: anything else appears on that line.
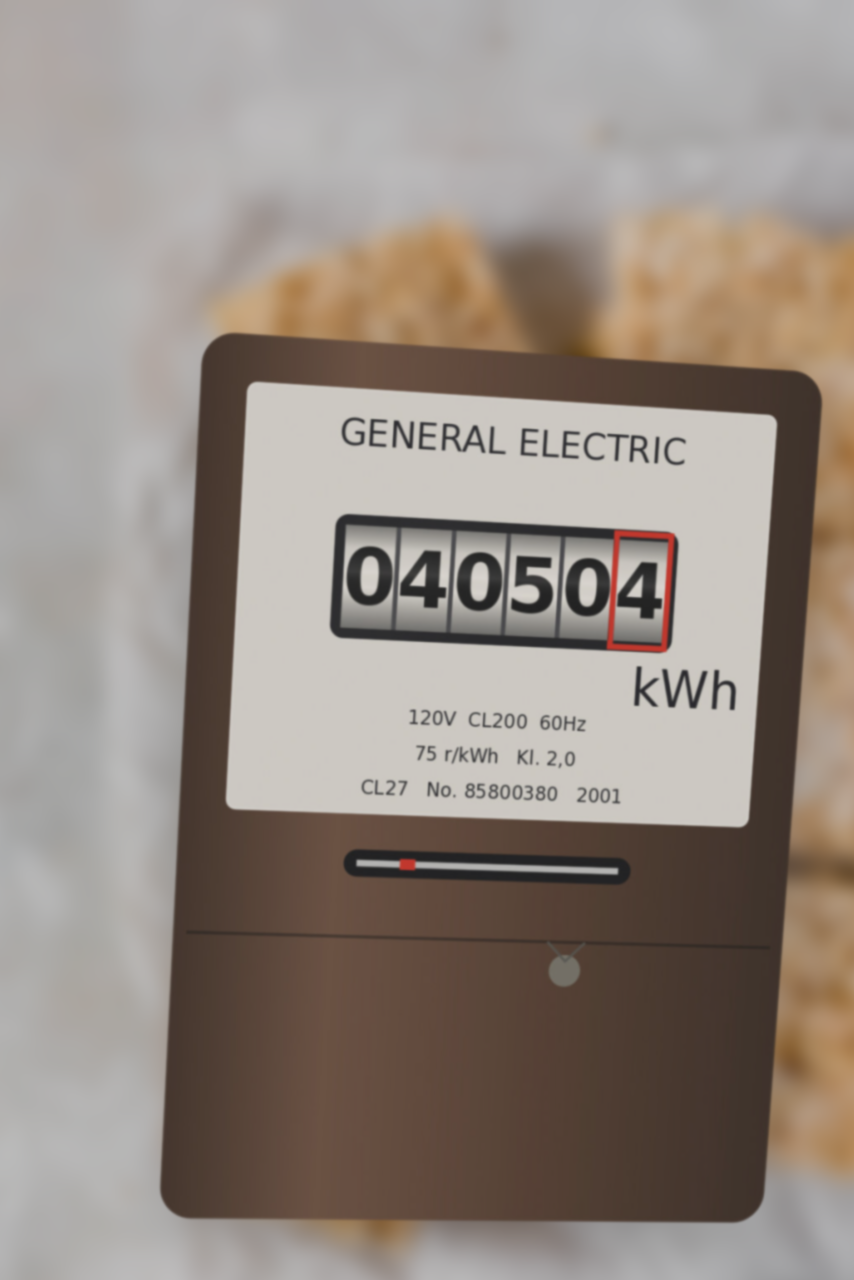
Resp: 4050.4 kWh
